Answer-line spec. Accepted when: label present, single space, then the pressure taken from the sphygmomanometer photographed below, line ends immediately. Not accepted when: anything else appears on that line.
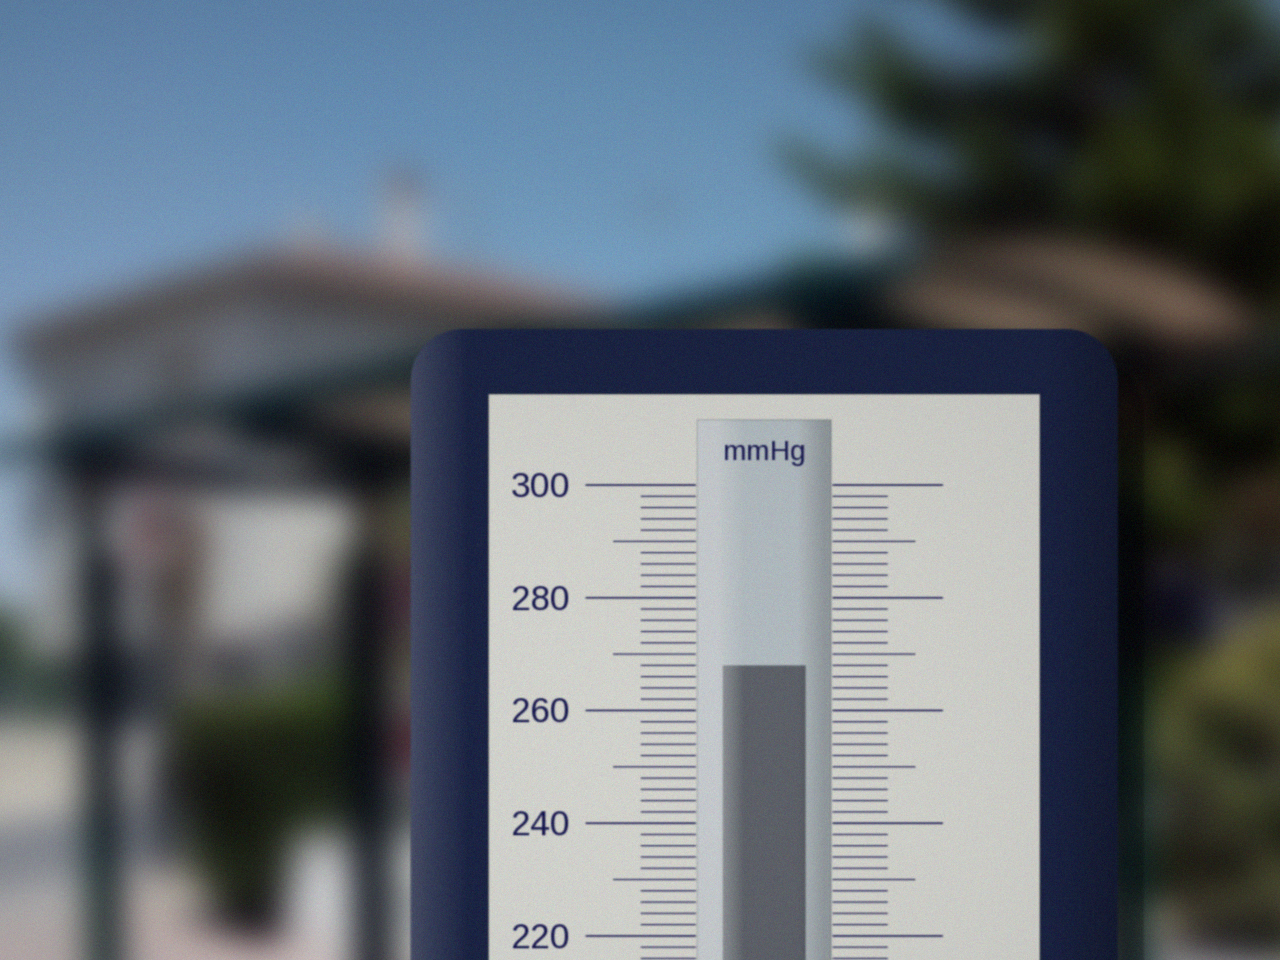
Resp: 268 mmHg
